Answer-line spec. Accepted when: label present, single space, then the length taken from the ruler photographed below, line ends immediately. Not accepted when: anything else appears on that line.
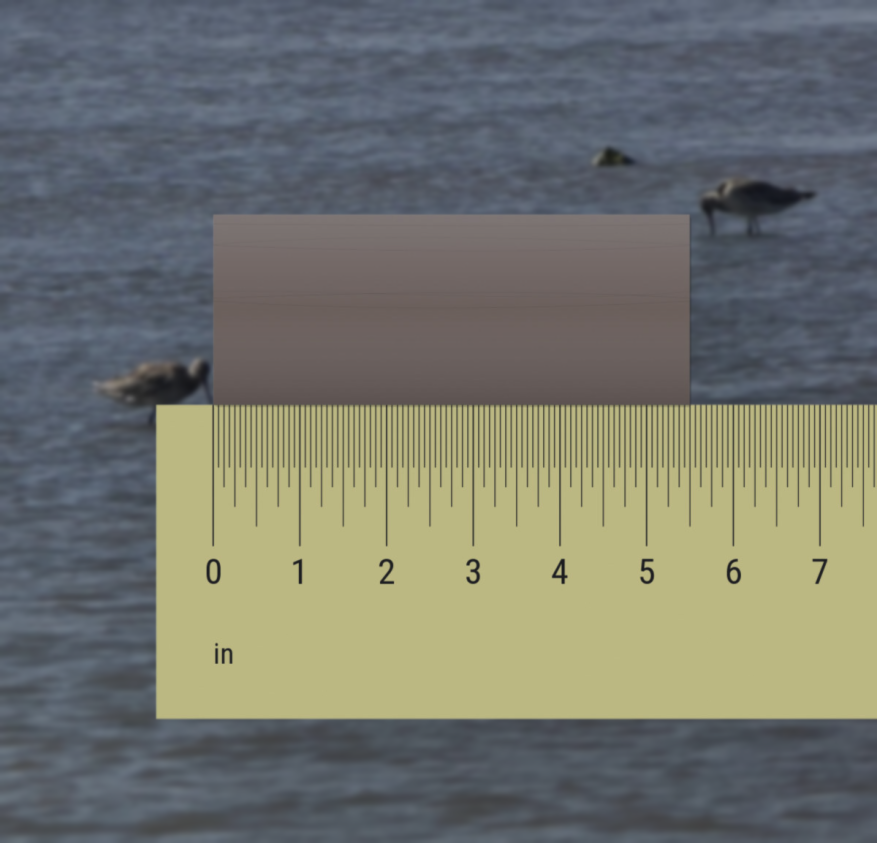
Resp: 5.5 in
